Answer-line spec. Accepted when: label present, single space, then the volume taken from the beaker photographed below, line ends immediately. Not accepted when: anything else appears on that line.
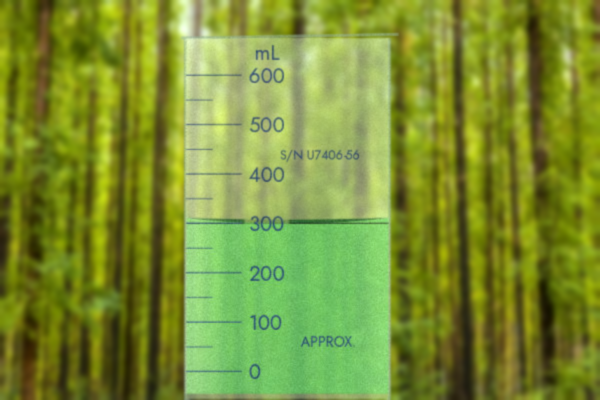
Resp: 300 mL
